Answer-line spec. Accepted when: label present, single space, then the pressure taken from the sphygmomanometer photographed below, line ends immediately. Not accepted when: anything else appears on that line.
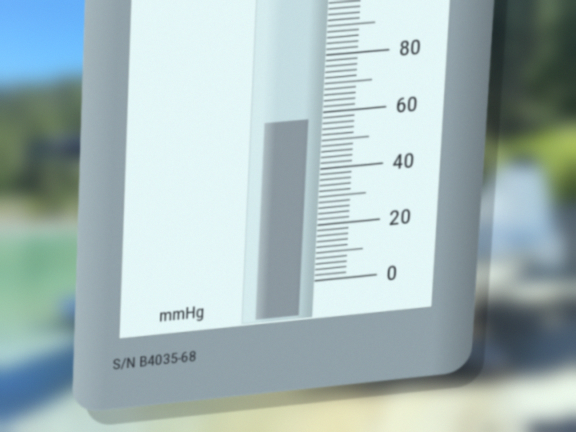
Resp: 58 mmHg
